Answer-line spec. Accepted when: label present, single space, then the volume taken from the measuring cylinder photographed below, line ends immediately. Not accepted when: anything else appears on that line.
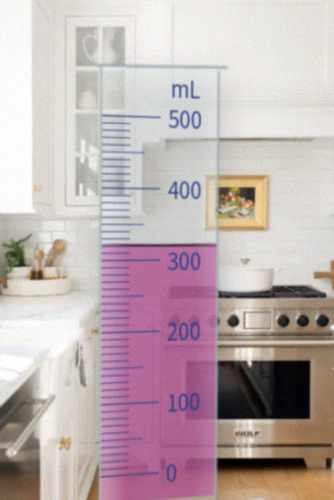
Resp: 320 mL
